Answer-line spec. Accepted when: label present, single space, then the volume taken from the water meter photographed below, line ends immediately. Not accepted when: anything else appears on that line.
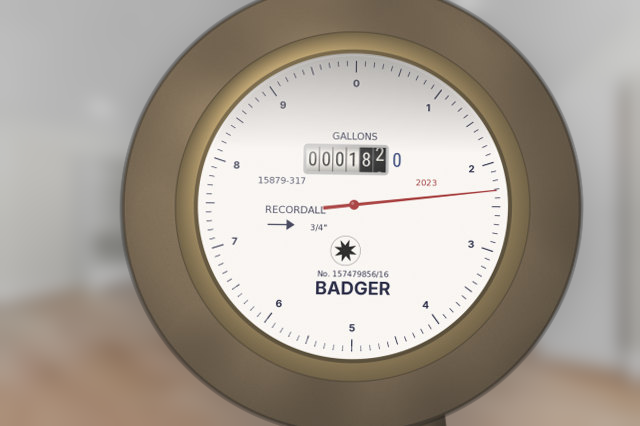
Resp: 1822.3 gal
